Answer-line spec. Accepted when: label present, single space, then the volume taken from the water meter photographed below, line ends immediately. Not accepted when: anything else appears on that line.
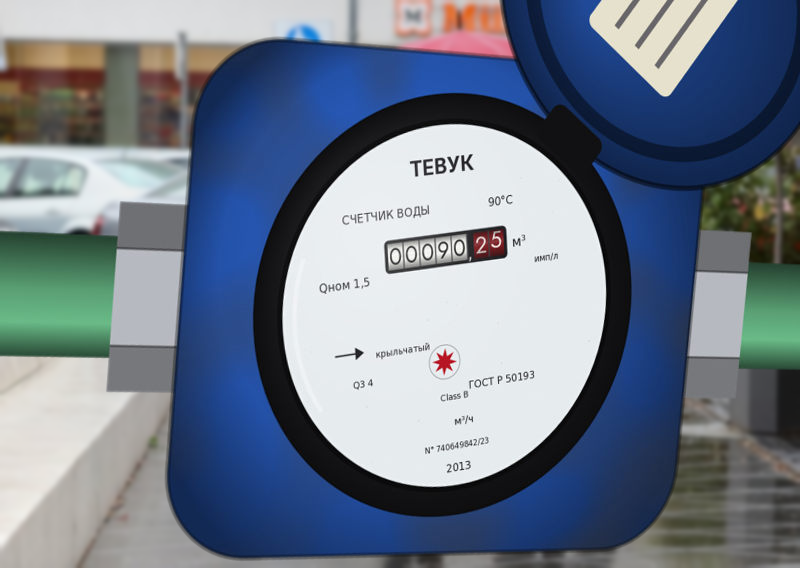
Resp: 90.25 m³
